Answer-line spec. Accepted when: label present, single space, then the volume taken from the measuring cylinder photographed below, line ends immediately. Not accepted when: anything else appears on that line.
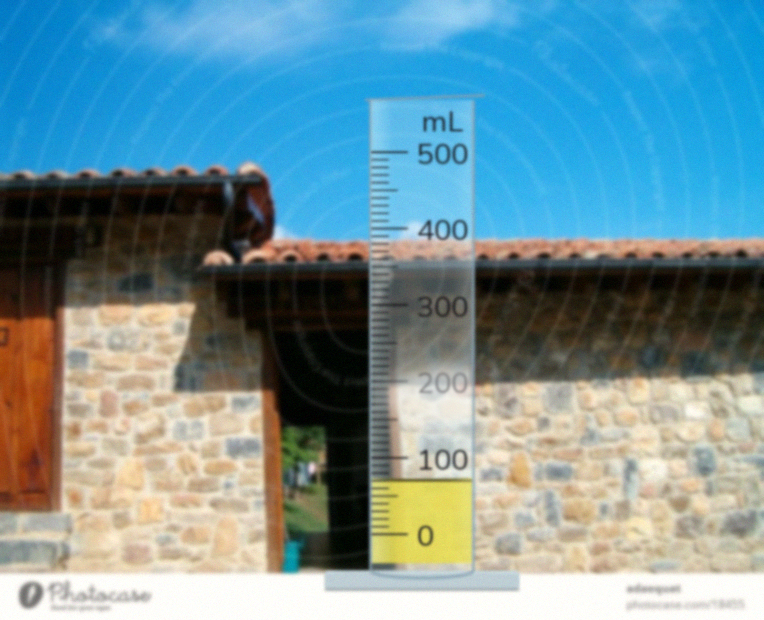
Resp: 70 mL
